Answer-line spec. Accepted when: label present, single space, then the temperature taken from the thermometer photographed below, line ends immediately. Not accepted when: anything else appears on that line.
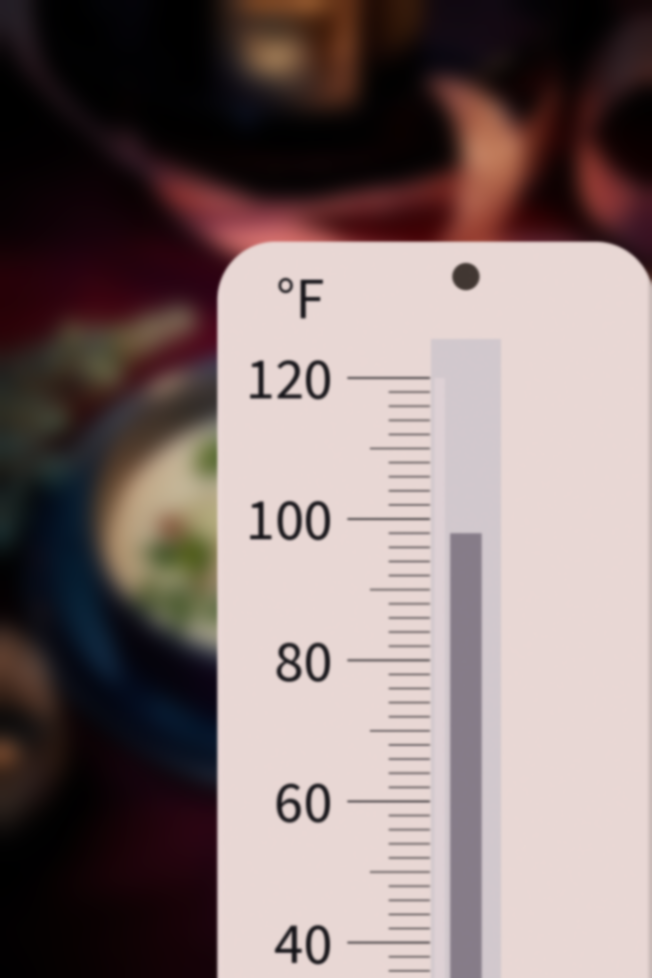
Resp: 98 °F
